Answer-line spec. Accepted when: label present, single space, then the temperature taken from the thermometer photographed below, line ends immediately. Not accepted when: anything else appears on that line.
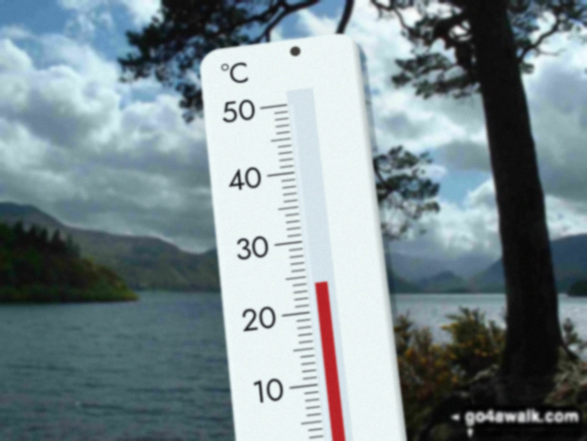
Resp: 24 °C
